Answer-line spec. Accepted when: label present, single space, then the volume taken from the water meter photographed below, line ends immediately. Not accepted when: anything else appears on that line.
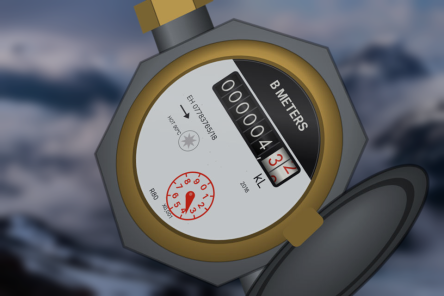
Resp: 4.323 kL
